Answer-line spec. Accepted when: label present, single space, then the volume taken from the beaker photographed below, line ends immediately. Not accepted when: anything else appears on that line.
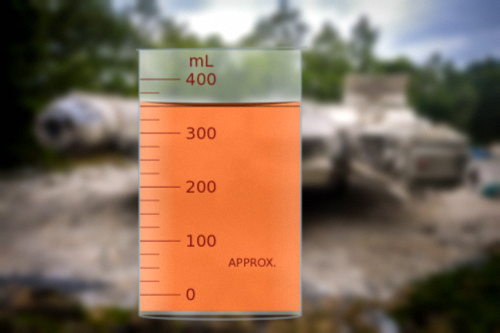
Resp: 350 mL
